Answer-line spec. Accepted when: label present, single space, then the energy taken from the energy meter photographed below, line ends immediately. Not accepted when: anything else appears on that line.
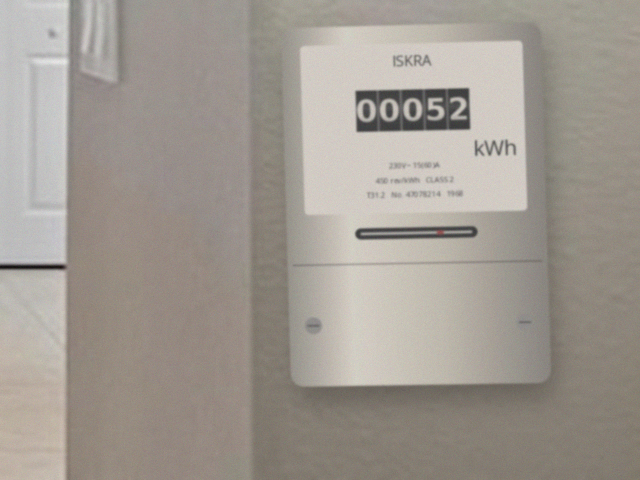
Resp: 52 kWh
